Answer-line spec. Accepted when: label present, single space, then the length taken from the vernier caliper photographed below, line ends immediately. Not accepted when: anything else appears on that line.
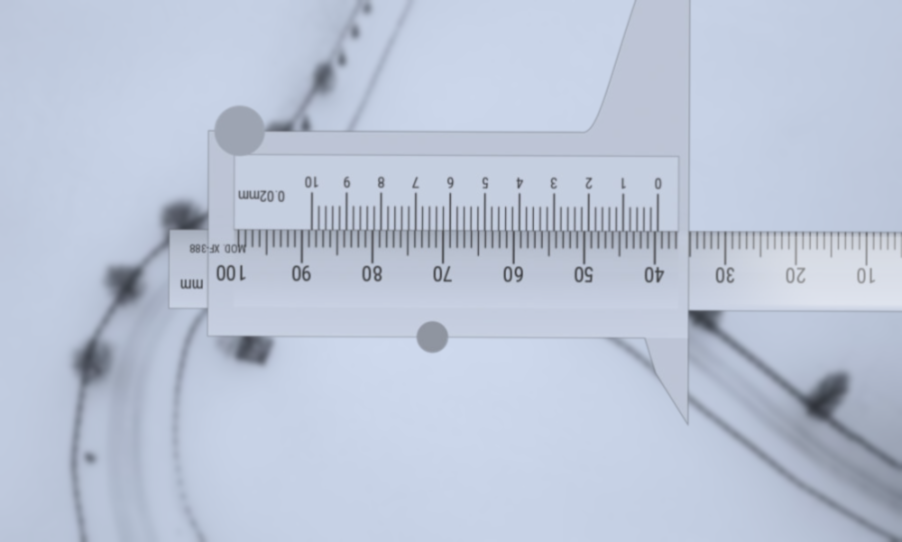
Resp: 39.6 mm
